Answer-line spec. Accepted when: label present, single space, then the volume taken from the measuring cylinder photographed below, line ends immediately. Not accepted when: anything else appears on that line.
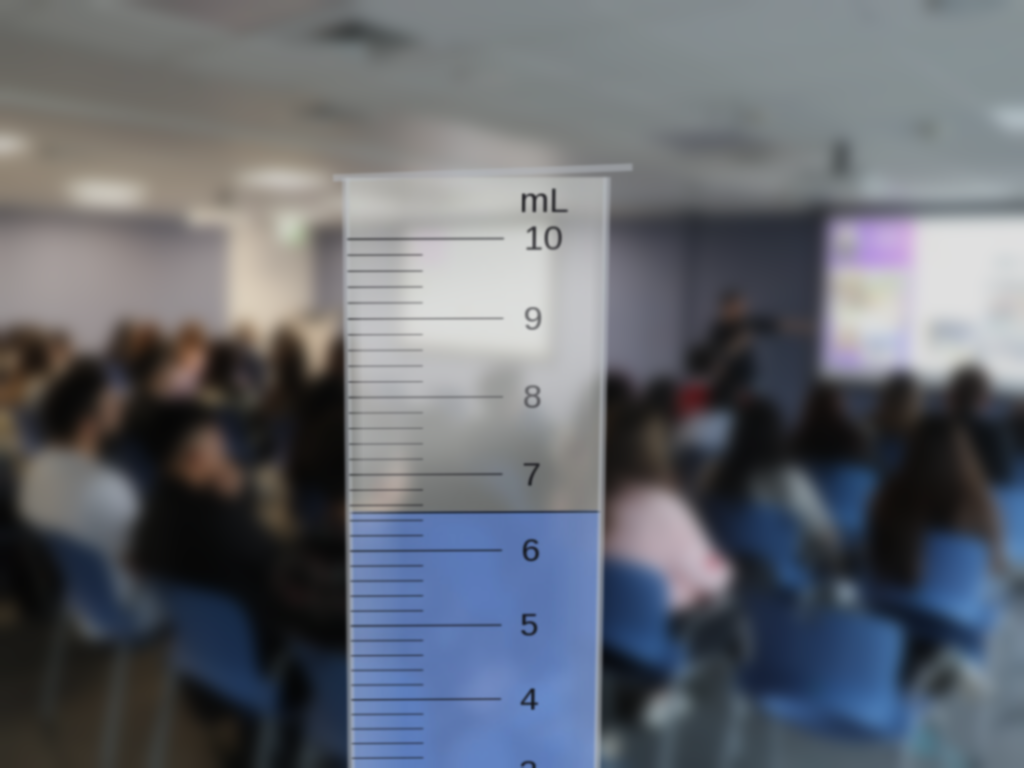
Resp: 6.5 mL
